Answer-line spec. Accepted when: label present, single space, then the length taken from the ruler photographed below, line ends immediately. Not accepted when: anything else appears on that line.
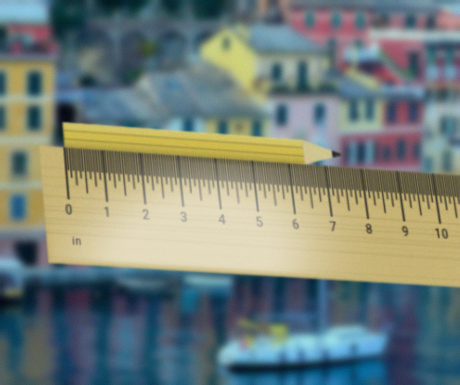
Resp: 7.5 in
